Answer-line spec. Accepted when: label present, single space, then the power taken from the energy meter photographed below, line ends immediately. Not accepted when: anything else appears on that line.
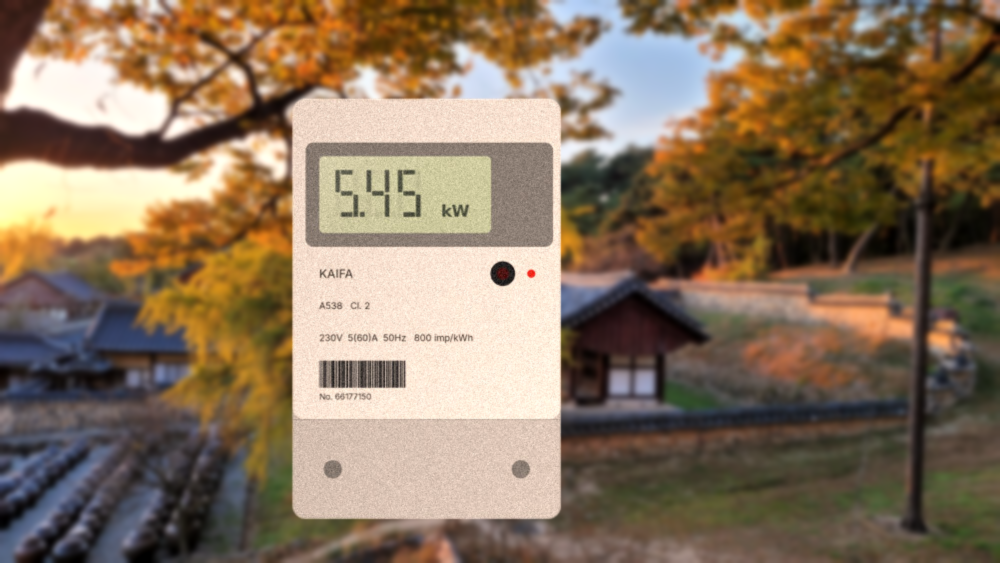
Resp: 5.45 kW
